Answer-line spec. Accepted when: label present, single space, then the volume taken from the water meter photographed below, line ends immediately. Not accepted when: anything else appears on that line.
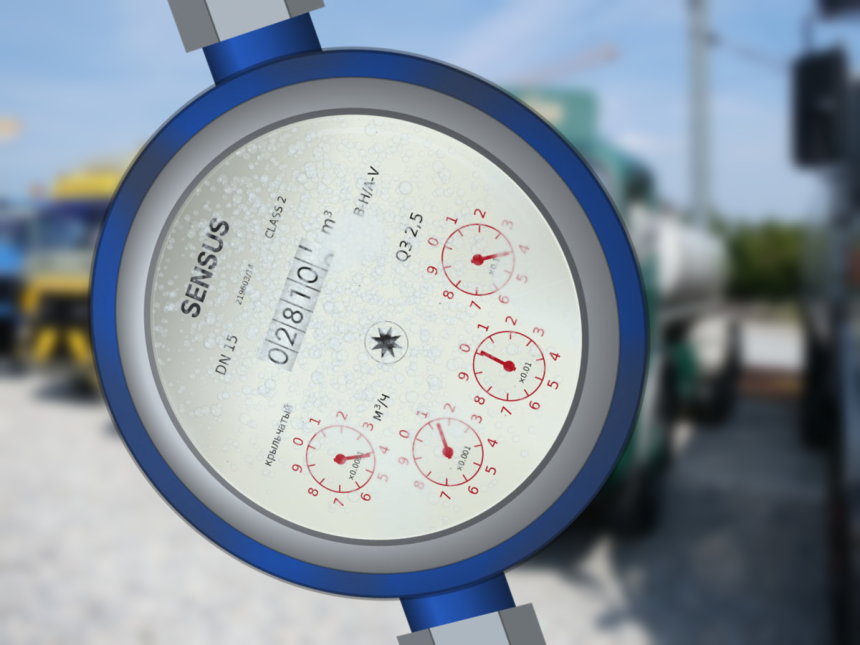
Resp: 28101.4014 m³
